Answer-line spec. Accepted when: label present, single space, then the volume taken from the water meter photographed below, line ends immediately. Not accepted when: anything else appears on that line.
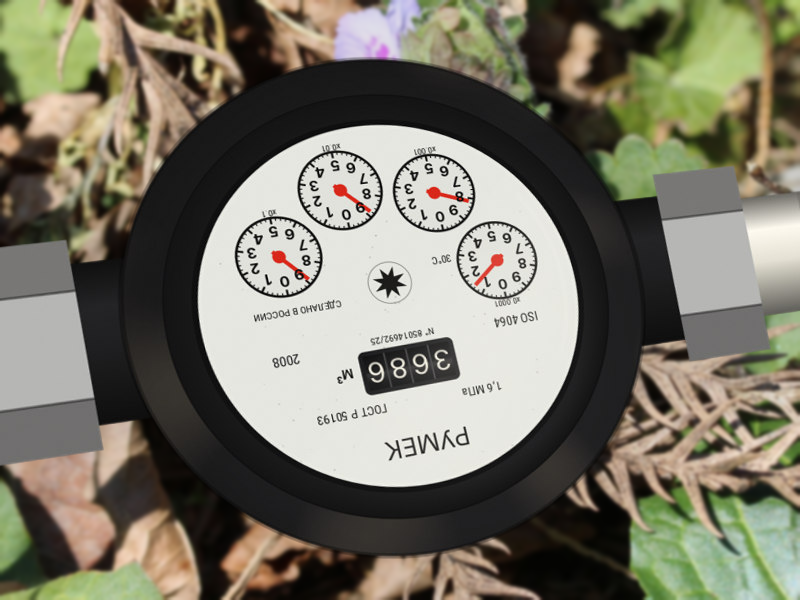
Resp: 3686.8881 m³
